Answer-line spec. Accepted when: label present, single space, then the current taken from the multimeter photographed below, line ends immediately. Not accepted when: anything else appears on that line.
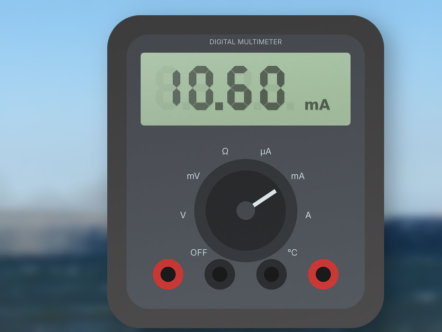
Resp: 10.60 mA
